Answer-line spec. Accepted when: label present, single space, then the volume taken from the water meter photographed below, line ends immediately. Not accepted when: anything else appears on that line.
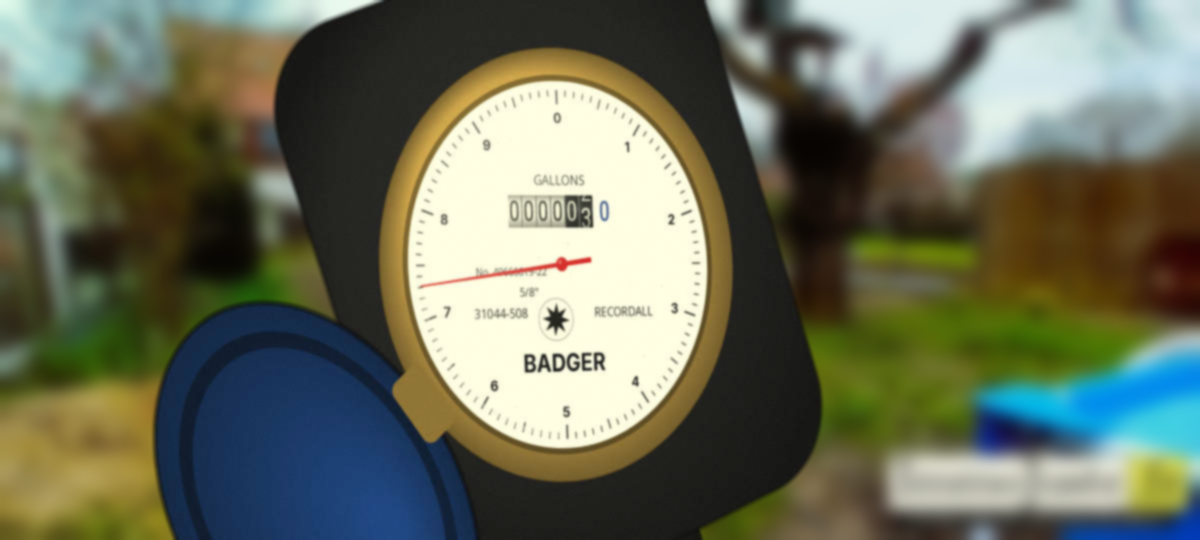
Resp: 27.3 gal
